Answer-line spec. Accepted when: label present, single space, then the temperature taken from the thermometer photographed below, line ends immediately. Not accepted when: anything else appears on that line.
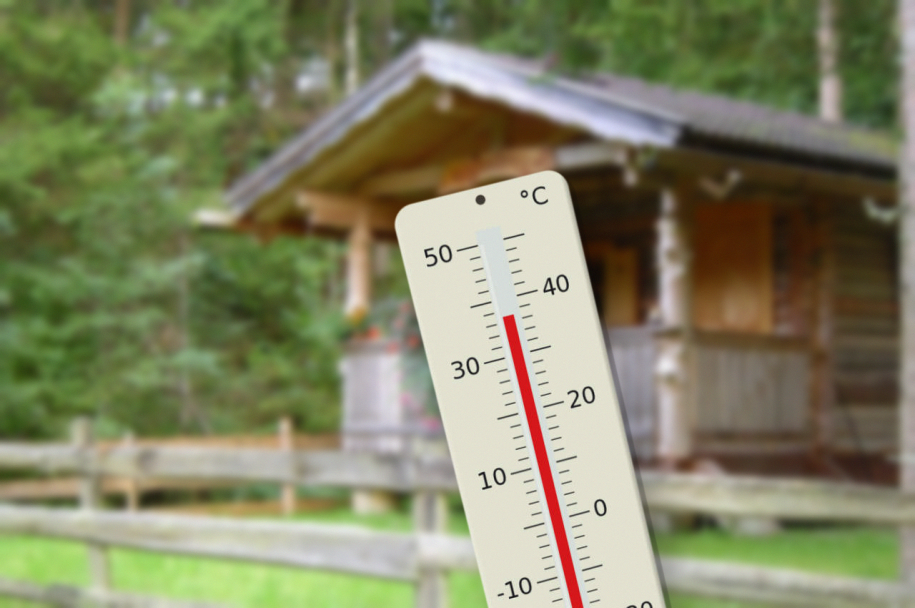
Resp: 37 °C
